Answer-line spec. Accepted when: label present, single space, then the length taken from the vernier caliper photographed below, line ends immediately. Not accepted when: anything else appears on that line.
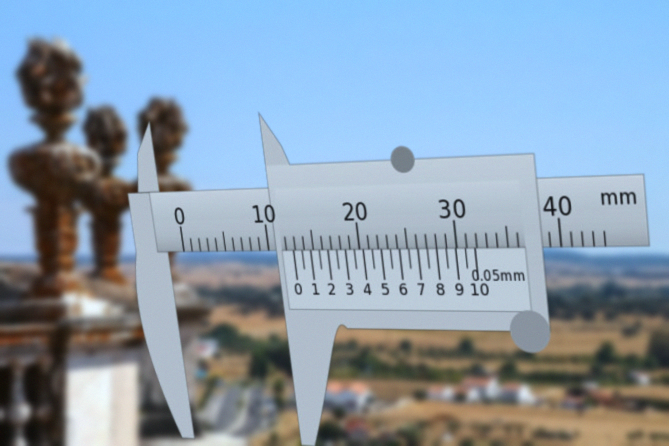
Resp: 12.8 mm
